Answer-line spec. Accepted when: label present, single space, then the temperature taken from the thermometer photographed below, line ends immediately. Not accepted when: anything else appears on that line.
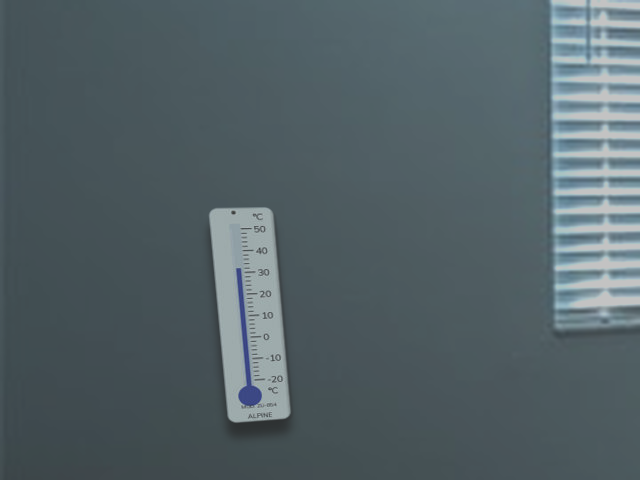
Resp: 32 °C
